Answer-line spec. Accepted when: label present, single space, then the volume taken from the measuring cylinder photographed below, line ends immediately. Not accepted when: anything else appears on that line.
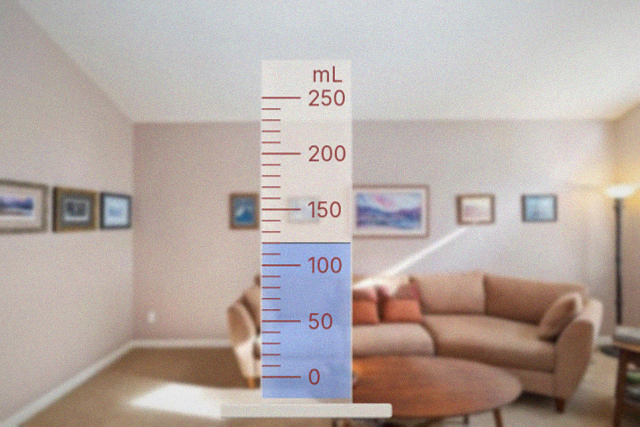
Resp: 120 mL
